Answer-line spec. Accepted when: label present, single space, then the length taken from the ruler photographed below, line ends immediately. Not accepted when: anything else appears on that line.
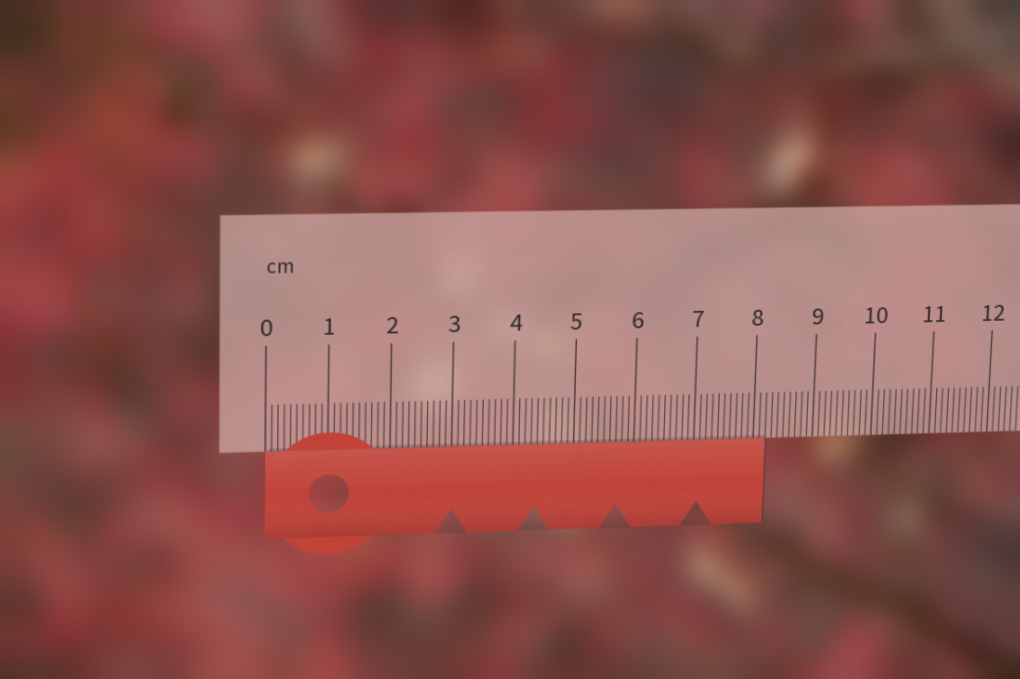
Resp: 8.2 cm
